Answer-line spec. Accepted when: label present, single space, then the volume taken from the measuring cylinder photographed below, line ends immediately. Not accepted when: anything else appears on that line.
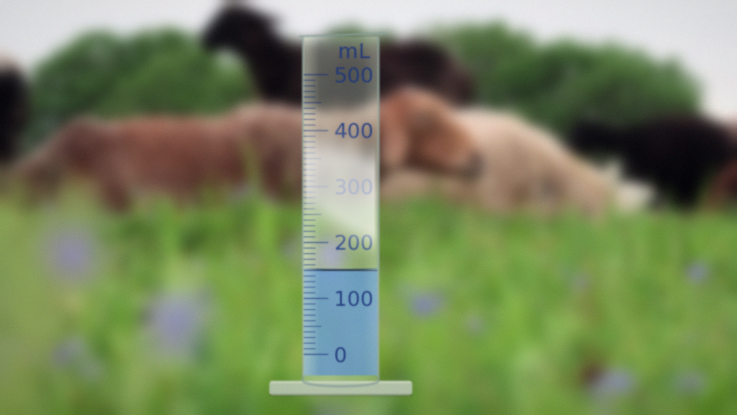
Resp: 150 mL
